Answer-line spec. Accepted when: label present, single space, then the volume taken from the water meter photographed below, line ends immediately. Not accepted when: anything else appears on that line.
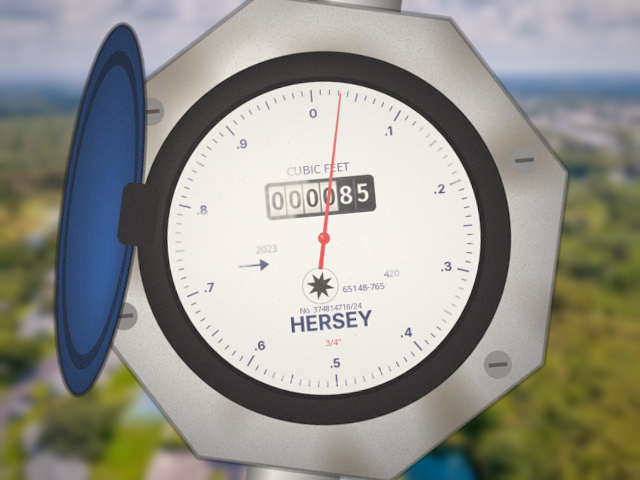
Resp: 85.03 ft³
